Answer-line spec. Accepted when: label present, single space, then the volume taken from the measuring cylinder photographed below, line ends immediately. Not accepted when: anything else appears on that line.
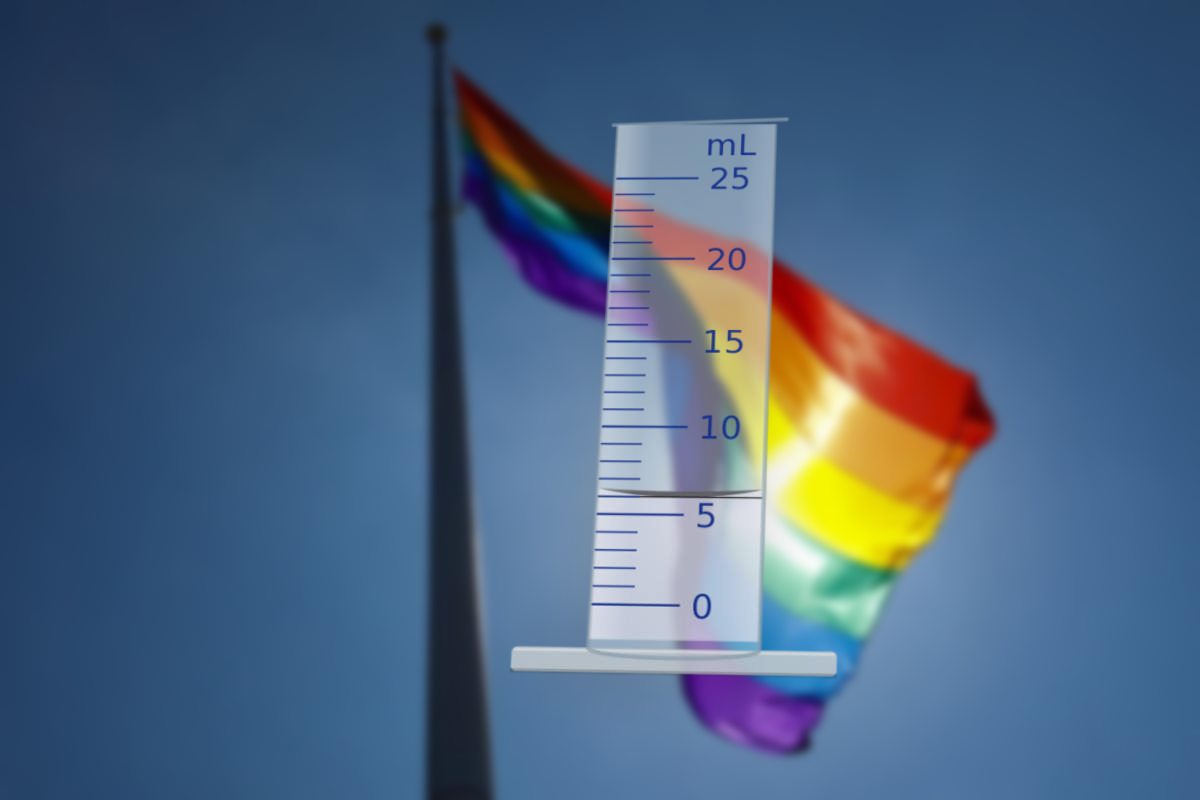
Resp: 6 mL
